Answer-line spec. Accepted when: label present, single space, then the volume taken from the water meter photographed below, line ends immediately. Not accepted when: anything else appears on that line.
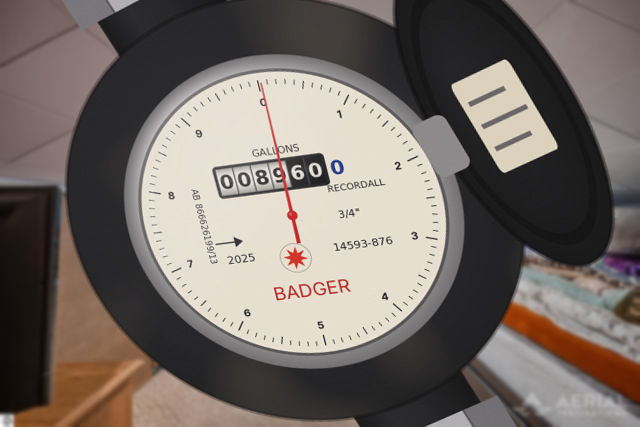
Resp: 89600.0 gal
